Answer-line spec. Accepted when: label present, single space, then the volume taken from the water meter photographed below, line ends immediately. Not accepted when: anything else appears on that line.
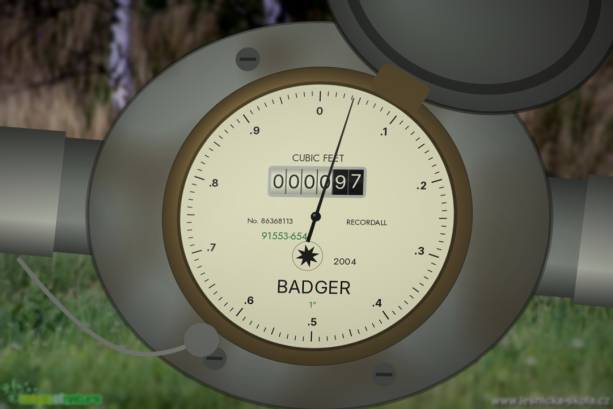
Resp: 97.04 ft³
